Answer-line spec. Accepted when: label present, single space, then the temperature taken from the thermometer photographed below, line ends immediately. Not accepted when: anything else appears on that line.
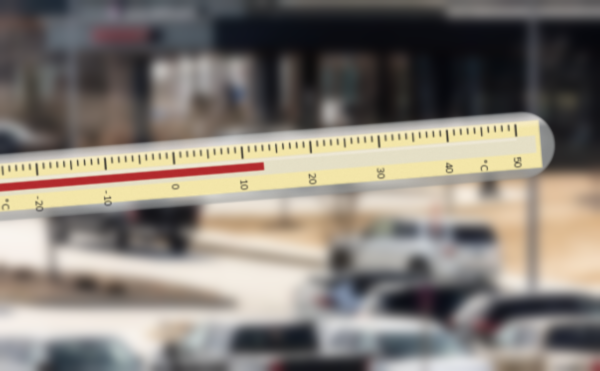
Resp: 13 °C
